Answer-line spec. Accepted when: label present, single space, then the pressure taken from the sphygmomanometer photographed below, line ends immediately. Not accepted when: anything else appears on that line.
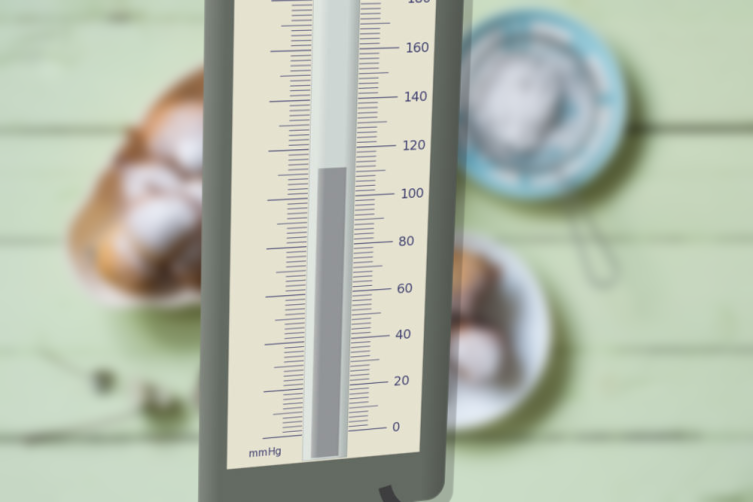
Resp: 112 mmHg
